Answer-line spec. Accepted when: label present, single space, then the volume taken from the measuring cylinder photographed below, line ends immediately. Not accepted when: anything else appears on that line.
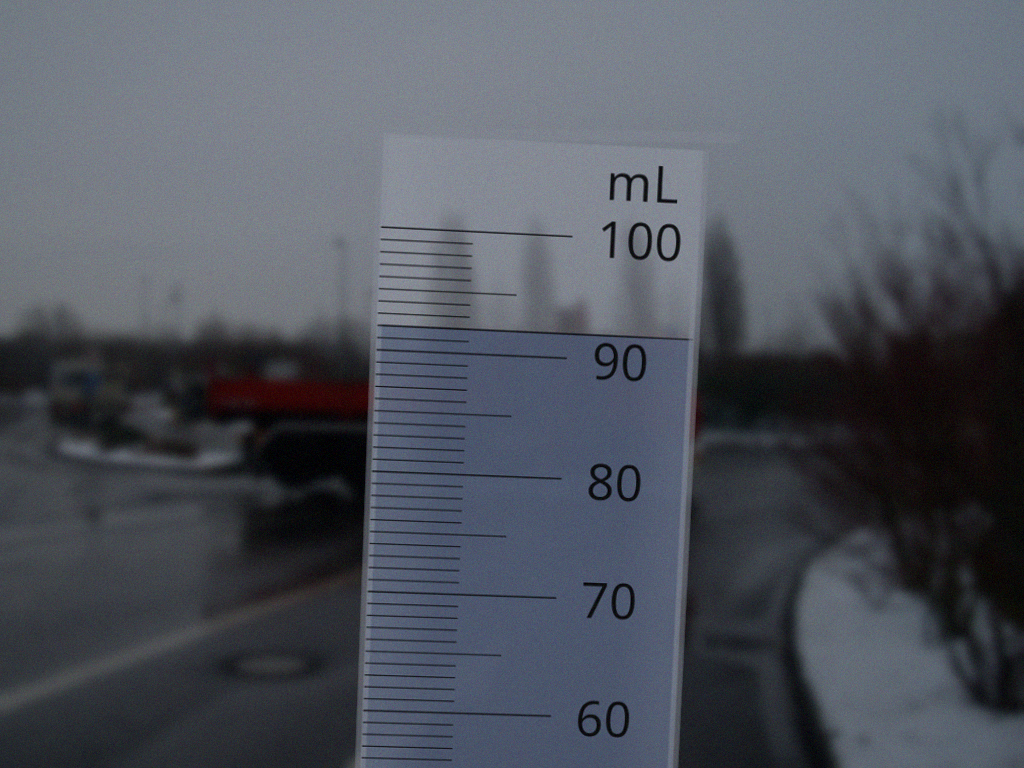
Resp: 92 mL
